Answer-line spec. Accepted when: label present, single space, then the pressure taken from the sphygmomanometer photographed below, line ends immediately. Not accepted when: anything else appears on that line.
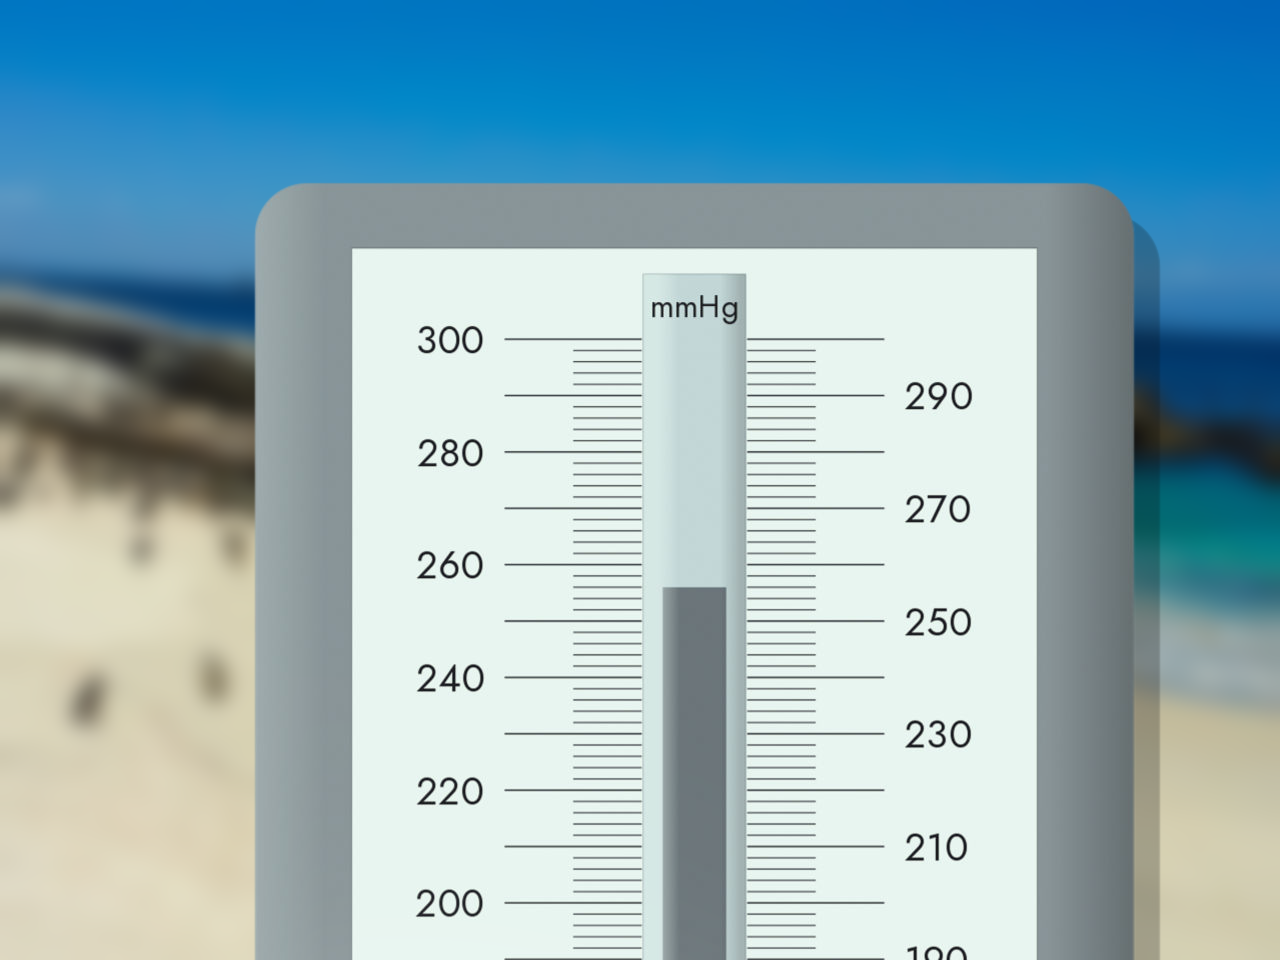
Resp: 256 mmHg
